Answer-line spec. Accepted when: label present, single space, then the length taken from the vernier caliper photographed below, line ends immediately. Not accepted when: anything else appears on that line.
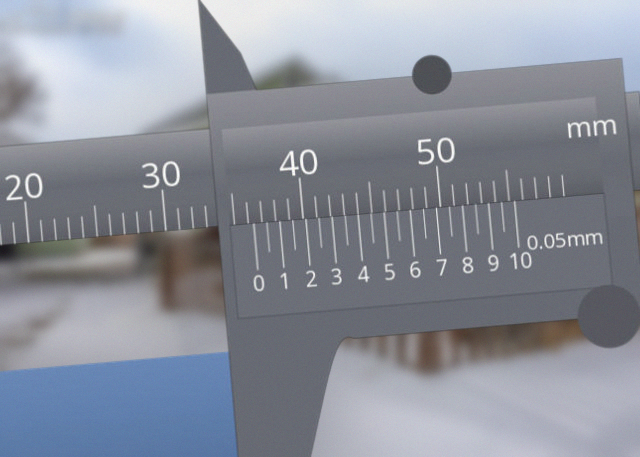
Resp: 36.4 mm
